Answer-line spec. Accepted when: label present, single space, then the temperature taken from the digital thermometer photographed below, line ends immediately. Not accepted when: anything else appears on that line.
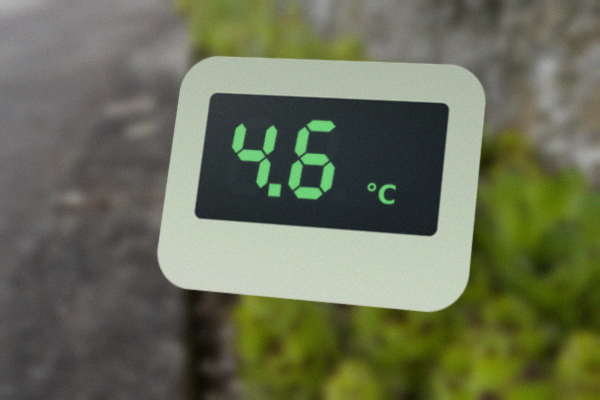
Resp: 4.6 °C
